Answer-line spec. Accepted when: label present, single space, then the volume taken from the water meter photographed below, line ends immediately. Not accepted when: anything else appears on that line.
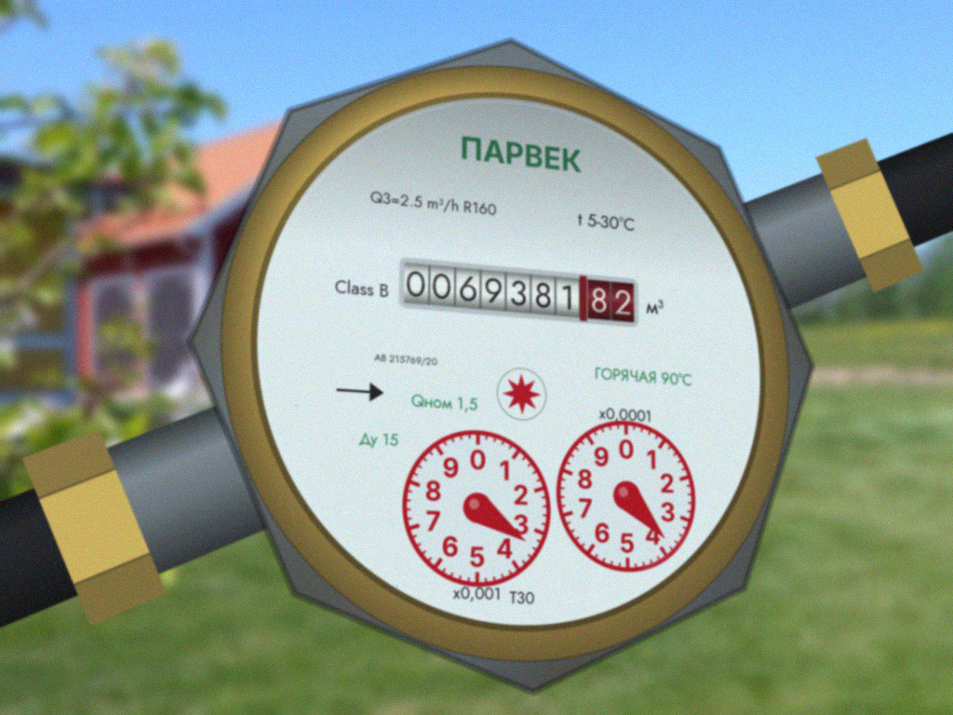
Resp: 69381.8233 m³
